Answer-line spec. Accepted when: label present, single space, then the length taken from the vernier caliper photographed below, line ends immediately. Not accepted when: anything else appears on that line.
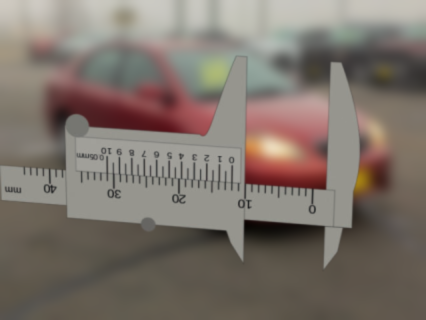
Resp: 12.0 mm
